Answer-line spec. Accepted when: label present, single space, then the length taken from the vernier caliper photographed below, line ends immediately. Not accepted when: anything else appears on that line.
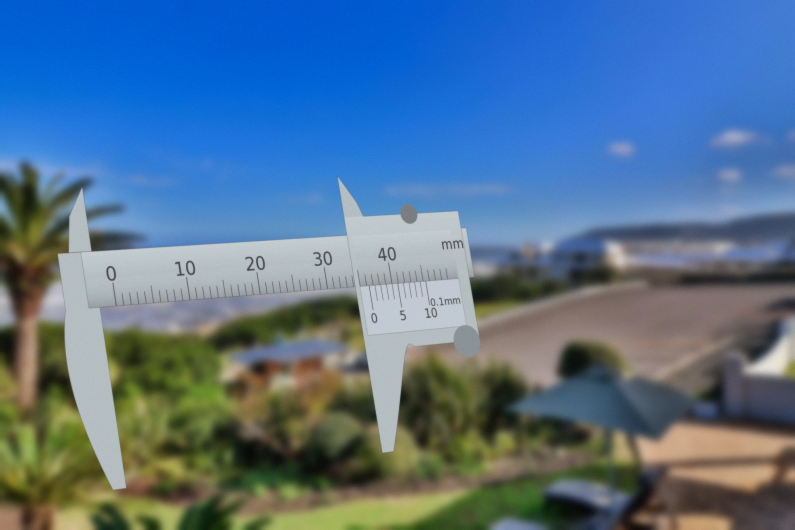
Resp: 36.4 mm
